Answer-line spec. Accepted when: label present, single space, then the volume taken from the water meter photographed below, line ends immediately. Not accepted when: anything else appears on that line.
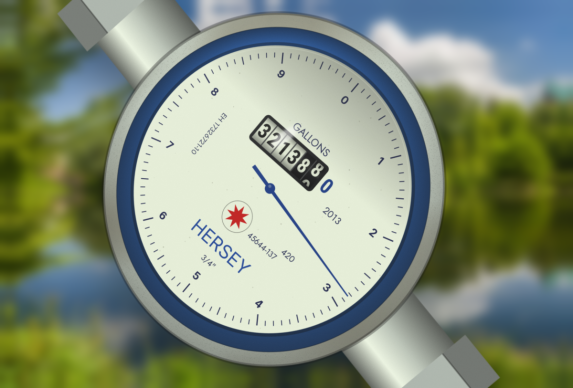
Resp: 3213882.8 gal
